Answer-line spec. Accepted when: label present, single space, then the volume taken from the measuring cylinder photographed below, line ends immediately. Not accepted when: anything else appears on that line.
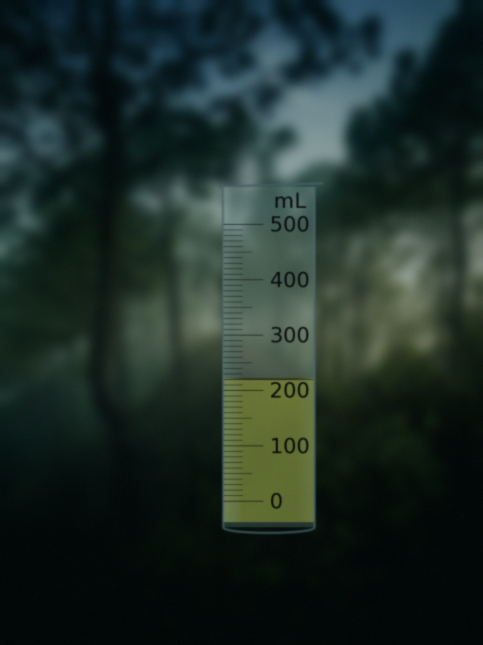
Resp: 220 mL
